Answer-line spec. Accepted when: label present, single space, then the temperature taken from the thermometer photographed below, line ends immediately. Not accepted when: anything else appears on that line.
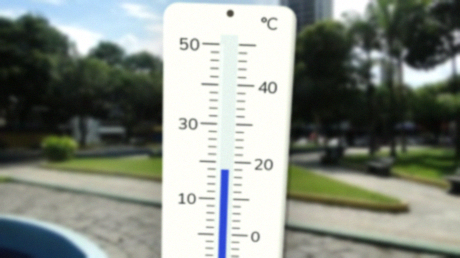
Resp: 18 °C
